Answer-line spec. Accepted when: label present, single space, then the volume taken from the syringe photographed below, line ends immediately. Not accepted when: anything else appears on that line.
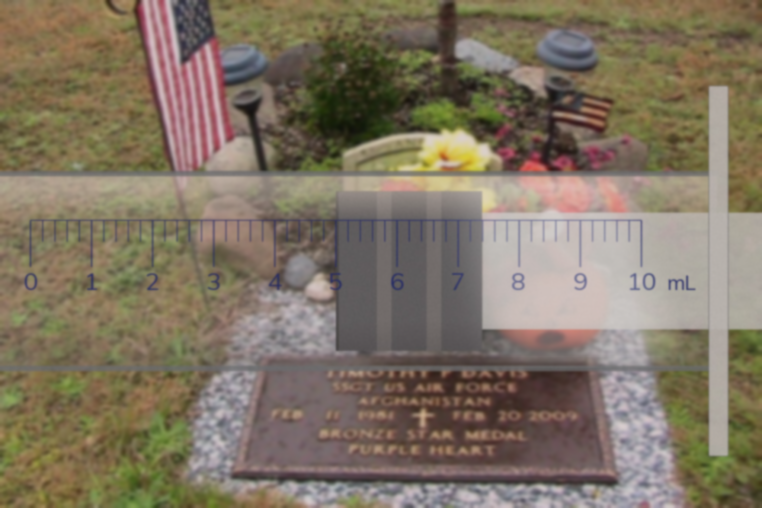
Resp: 5 mL
